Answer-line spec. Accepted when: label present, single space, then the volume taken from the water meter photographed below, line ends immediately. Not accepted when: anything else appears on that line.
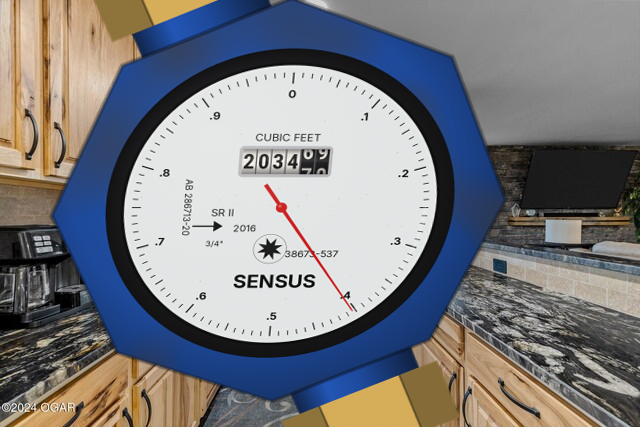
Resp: 203469.40 ft³
